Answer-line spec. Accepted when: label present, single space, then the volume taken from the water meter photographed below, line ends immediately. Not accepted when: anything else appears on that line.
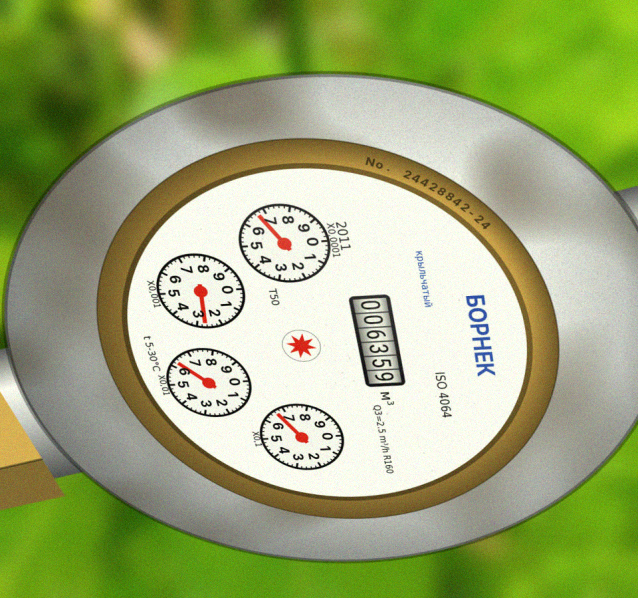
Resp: 6359.6626 m³
